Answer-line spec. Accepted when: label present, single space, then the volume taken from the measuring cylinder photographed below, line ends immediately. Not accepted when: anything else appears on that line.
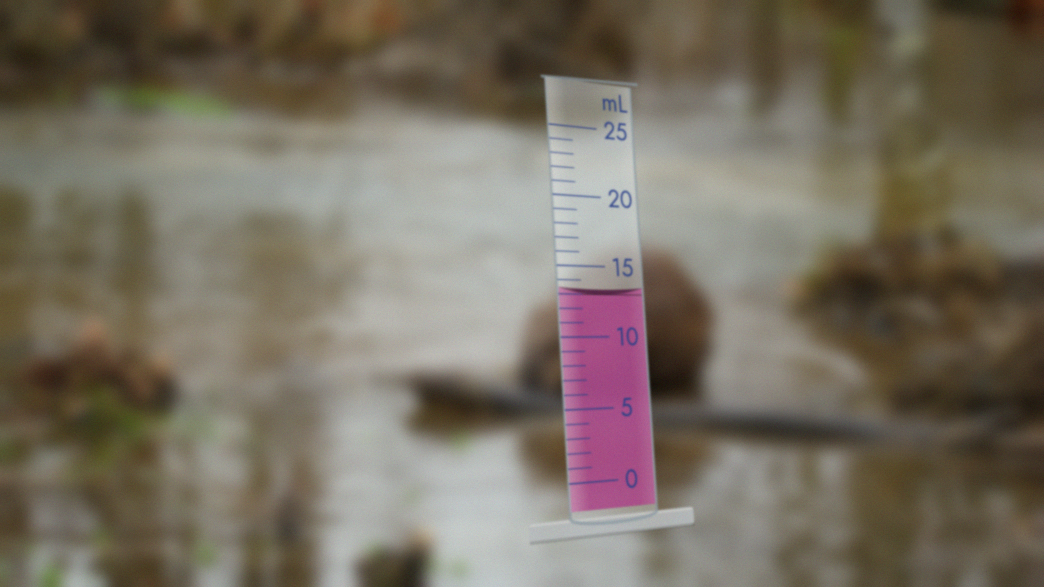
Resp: 13 mL
